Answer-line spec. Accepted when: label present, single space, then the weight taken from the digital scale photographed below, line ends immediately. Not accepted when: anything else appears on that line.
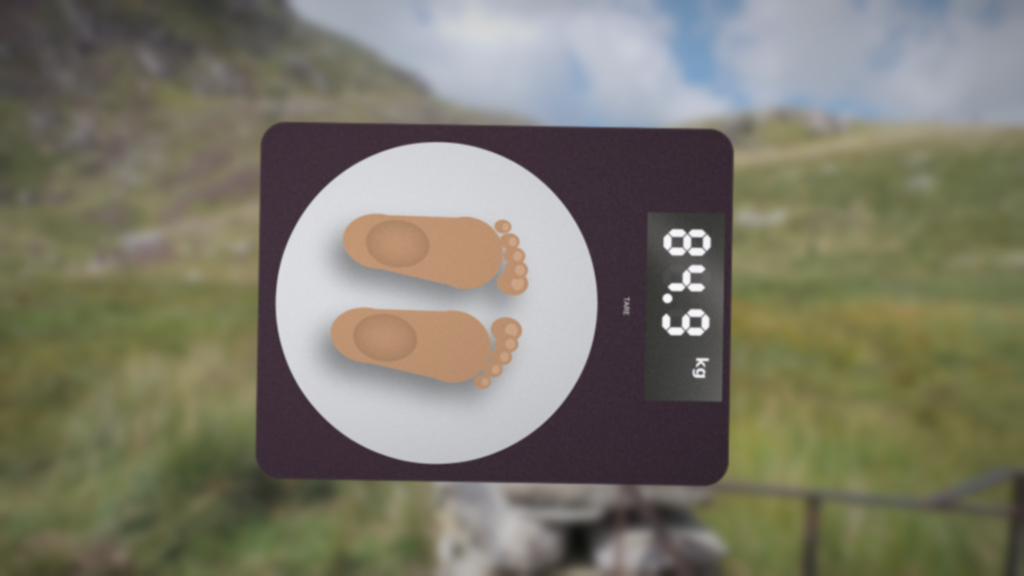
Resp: 84.9 kg
